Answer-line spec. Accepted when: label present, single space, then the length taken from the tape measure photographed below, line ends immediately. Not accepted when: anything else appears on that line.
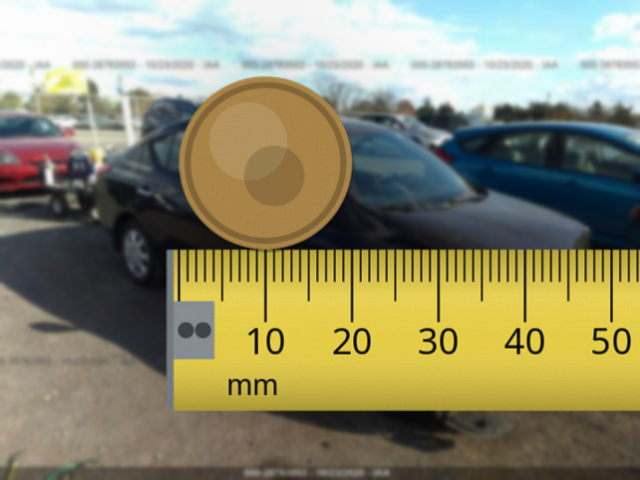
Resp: 20 mm
